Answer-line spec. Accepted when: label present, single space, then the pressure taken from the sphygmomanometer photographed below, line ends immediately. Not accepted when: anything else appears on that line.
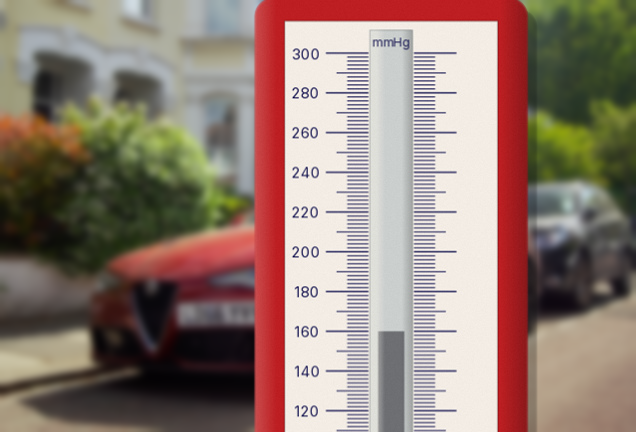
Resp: 160 mmHg
